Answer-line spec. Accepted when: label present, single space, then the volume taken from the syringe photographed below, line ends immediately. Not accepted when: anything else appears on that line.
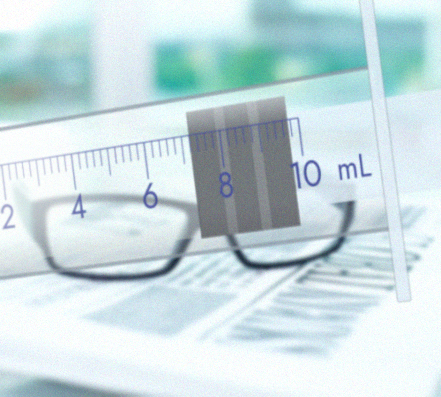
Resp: 7.2 mL
